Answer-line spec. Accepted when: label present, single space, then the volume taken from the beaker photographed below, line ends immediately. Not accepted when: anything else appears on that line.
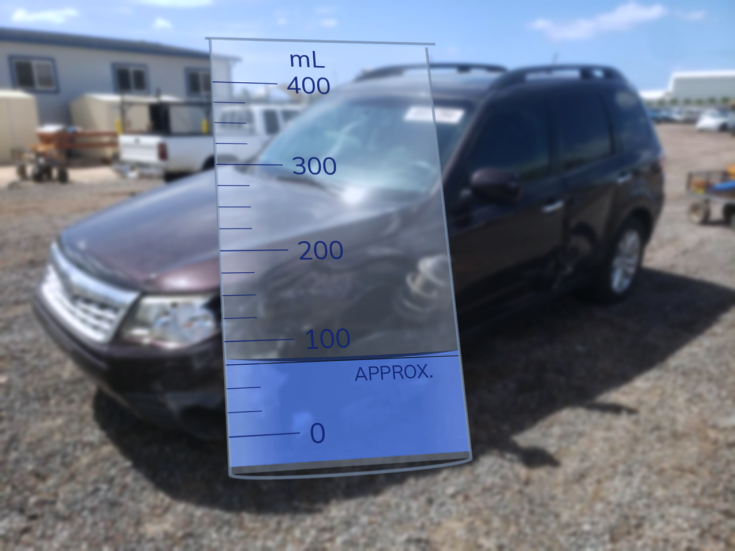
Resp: 75 mL
